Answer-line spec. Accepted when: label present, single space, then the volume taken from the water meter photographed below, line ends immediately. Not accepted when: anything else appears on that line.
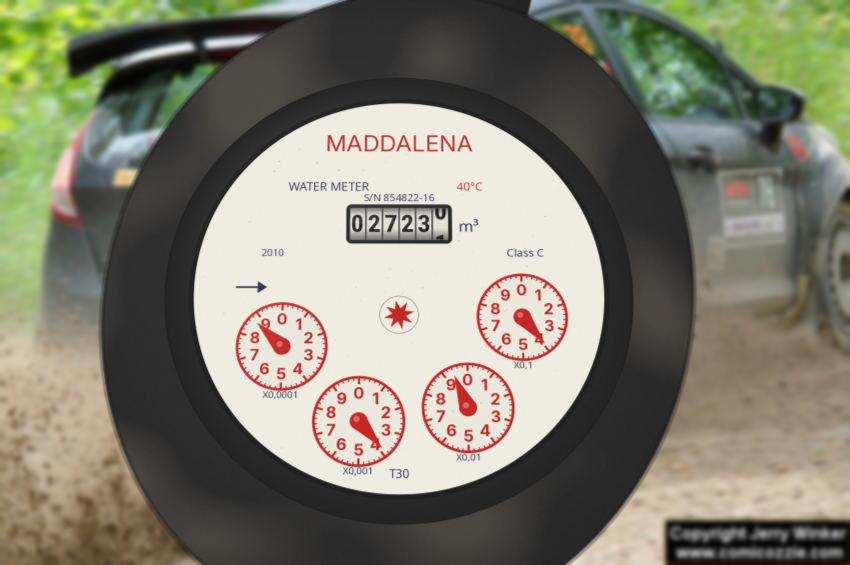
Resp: 27230.3938 m³
